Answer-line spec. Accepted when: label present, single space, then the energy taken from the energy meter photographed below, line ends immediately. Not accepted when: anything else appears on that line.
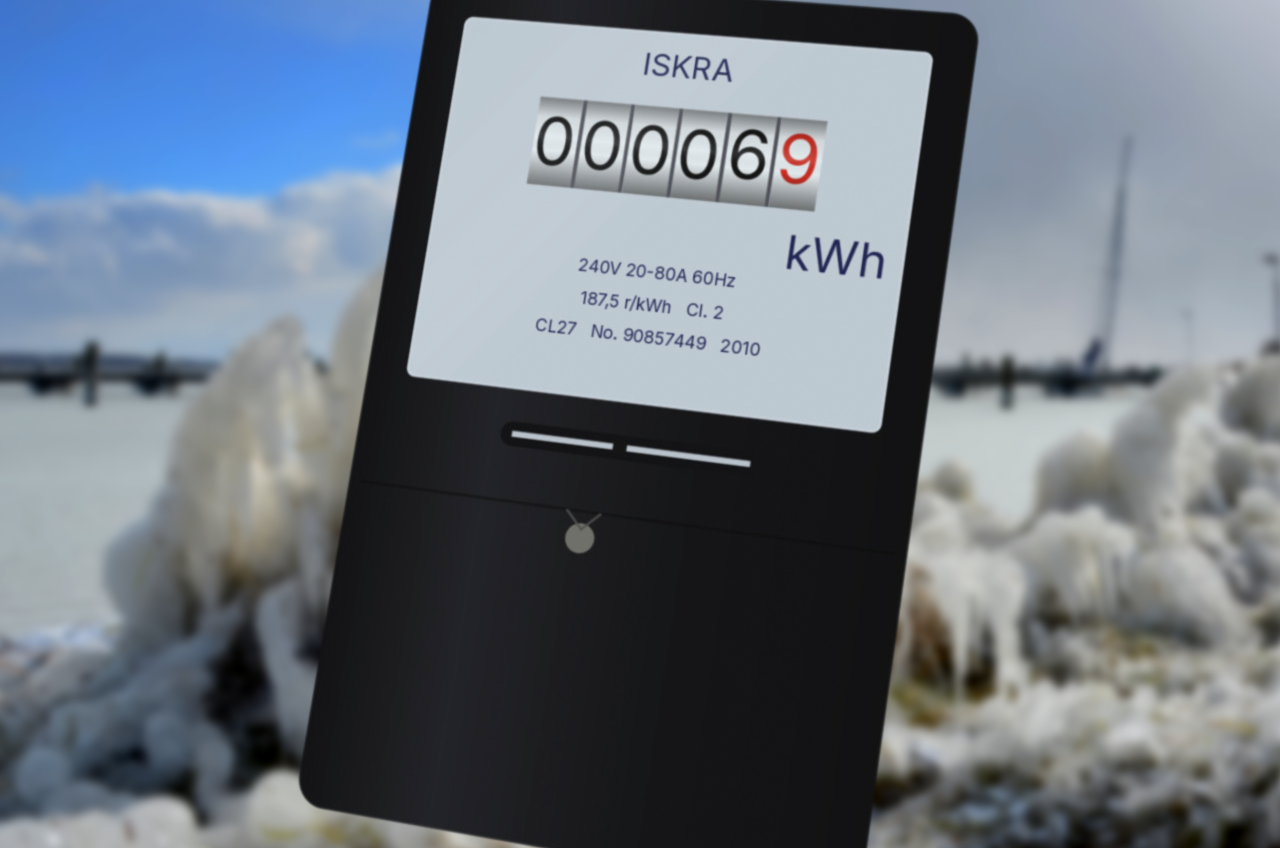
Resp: 6.9 kWh
